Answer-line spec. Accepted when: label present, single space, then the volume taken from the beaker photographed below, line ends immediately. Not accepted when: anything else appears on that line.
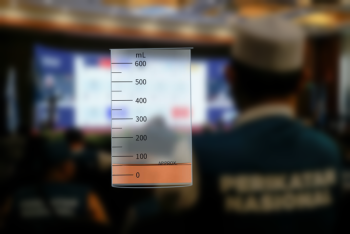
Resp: 50 mL
